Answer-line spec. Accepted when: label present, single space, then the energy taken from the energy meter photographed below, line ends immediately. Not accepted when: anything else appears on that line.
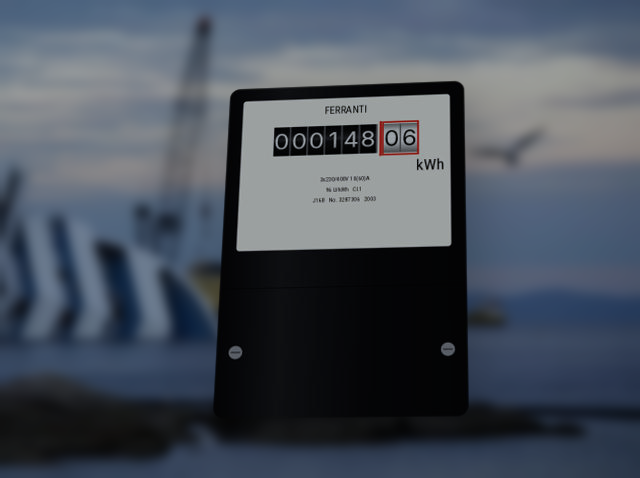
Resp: 148.06 kWh
